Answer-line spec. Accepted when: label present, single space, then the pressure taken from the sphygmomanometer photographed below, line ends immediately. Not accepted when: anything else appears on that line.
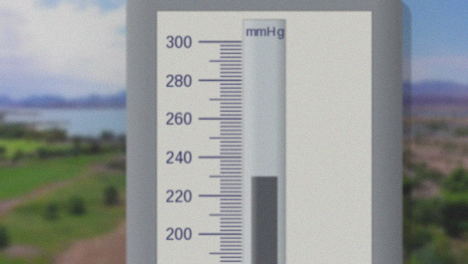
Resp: 230 mmHg
